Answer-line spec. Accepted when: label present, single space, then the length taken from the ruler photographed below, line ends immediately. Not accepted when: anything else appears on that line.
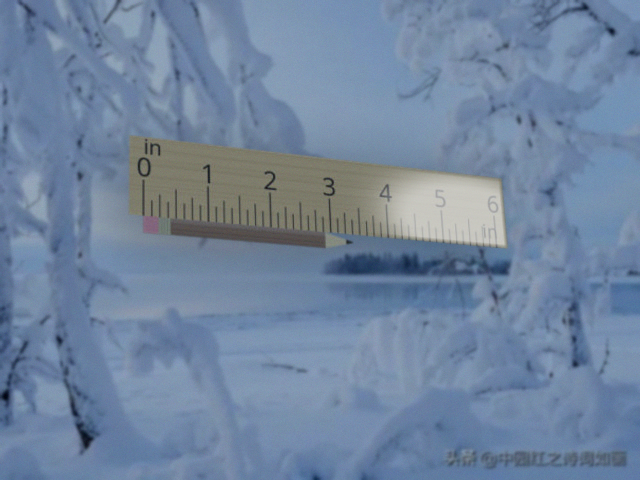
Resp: 3.375 in
